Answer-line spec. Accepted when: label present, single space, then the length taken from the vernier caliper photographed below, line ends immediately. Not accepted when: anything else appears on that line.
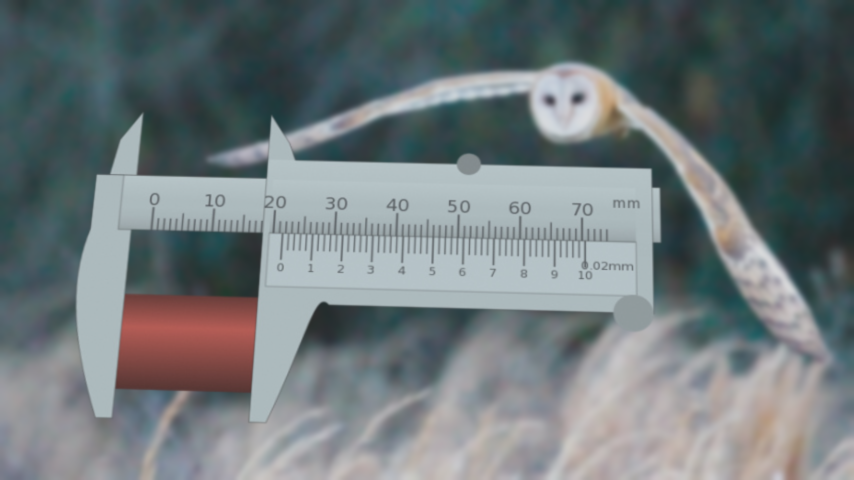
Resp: 21.5 mm
